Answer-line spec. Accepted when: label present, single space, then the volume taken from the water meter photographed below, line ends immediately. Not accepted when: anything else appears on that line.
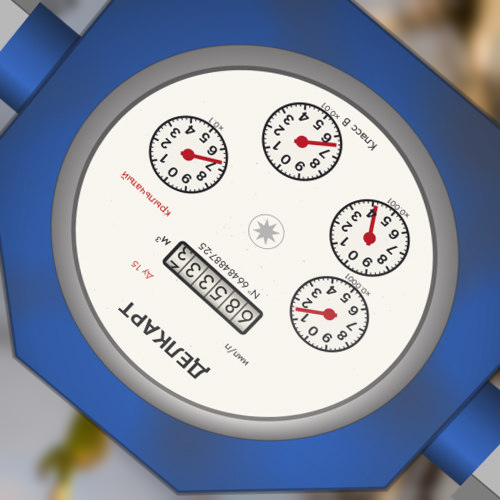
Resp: 685332.6641 m³
